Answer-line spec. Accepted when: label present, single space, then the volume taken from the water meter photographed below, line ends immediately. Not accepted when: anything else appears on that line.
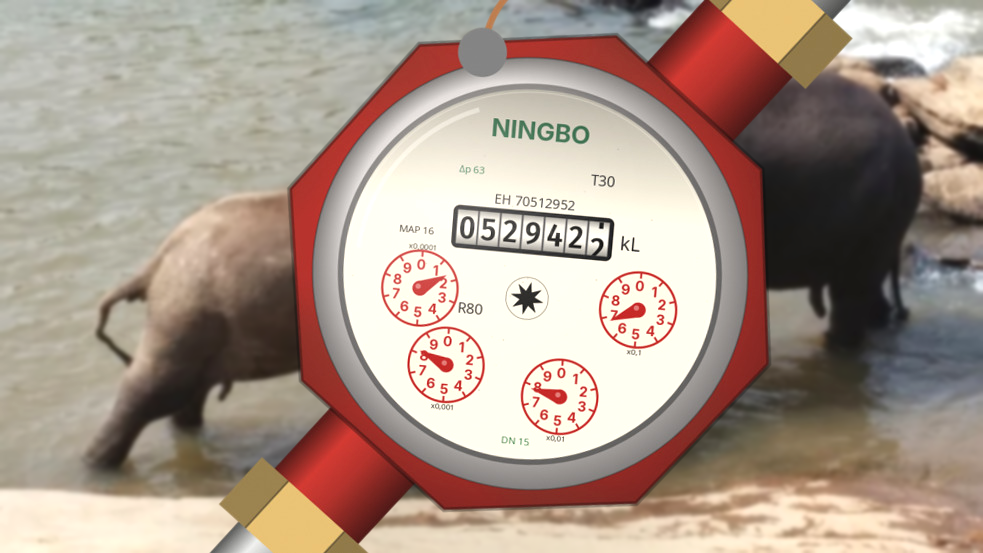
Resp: 529421.6781 kL
